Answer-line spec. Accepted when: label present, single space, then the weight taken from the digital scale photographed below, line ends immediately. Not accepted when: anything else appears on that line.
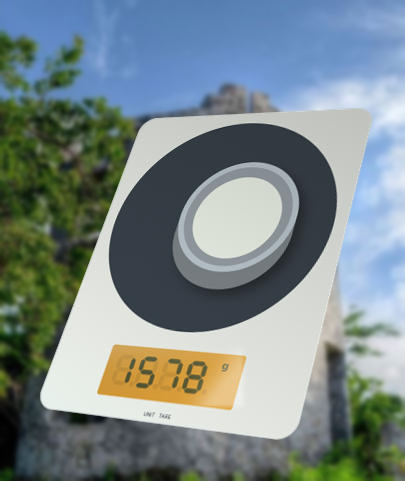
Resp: 1578 g
